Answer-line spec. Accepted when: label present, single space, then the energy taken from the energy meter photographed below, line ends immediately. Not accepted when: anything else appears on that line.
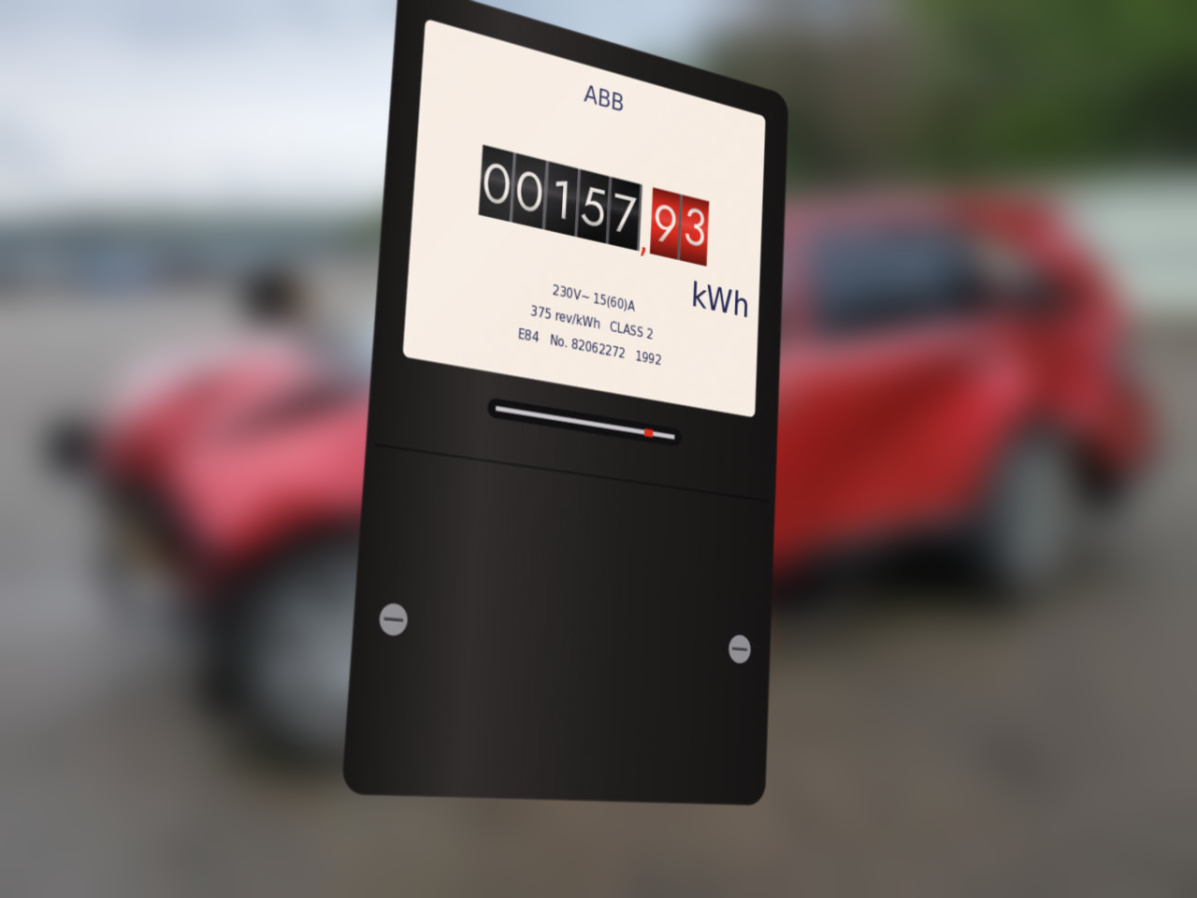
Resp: 157.93 kWh
